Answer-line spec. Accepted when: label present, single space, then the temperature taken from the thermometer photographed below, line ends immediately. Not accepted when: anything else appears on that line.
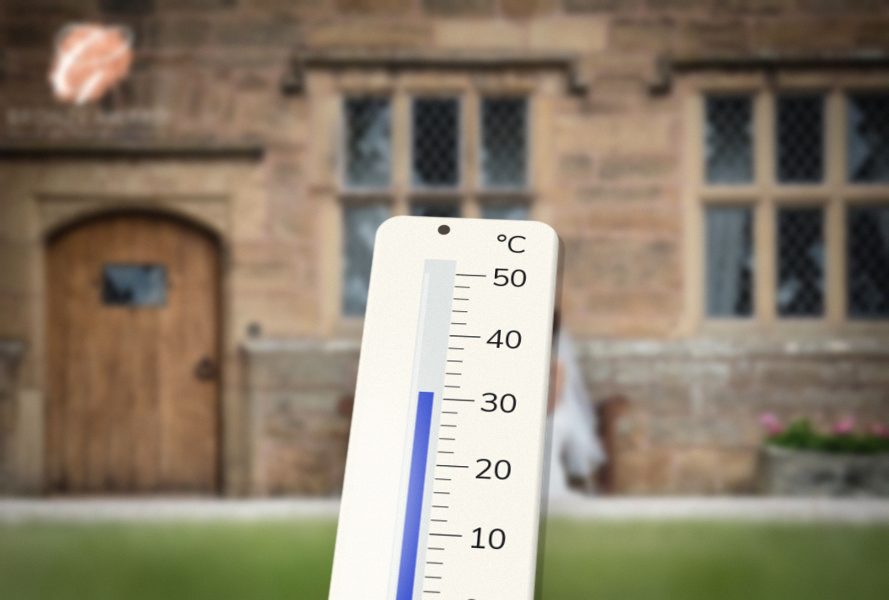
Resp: 31 °C
